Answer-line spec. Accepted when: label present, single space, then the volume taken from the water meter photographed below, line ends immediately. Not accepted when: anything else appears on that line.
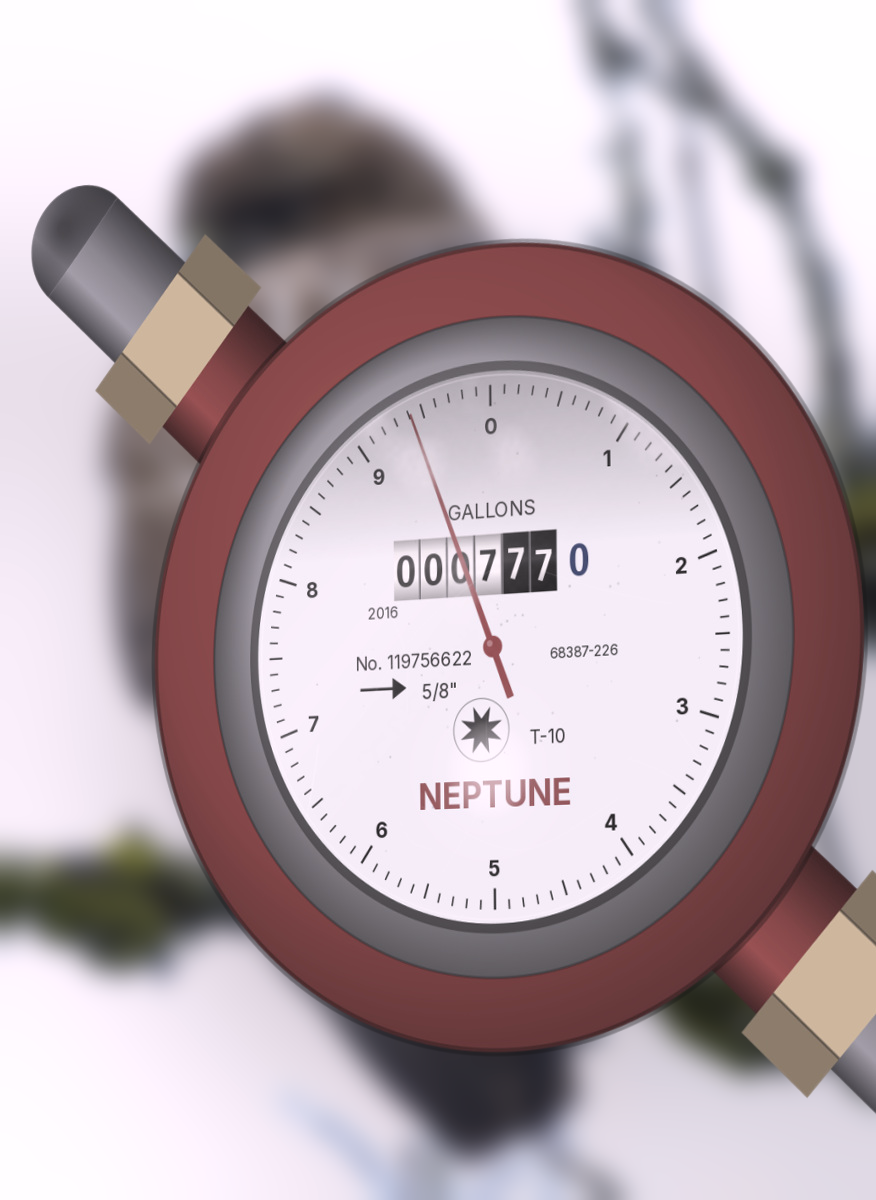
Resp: 7769.4 gal
